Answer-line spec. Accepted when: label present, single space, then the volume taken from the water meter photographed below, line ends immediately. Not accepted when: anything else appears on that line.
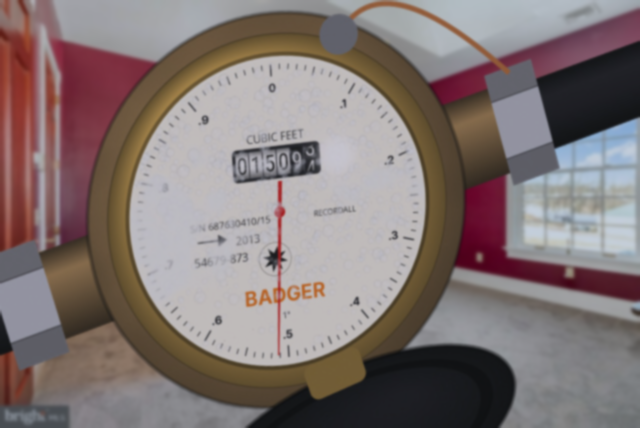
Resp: 15093.51 ft³
